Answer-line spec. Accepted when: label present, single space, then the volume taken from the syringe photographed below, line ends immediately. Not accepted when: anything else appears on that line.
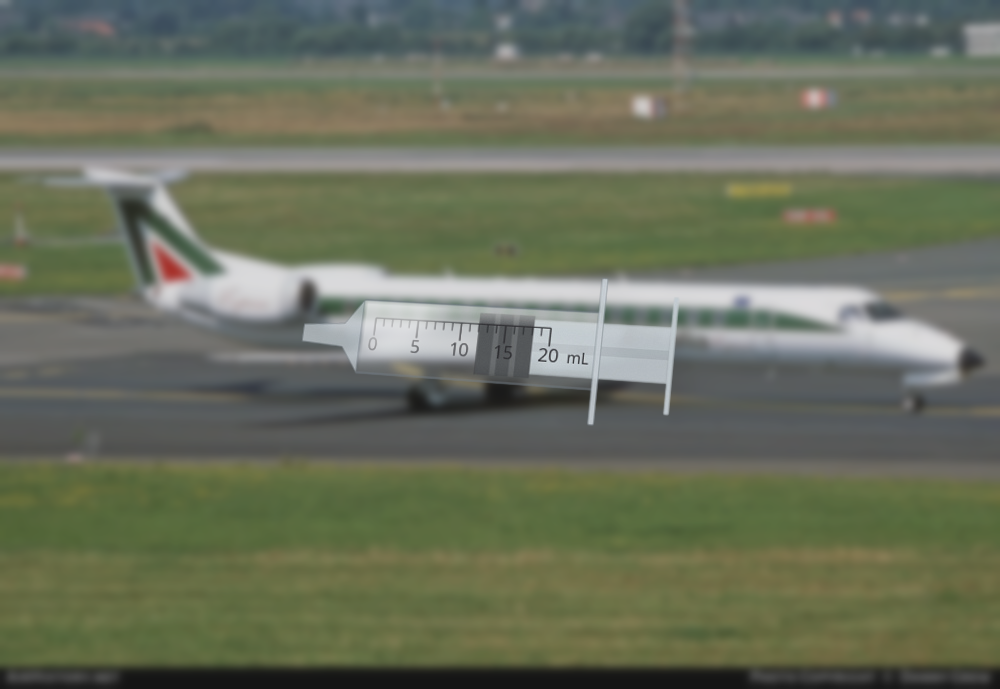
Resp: 12 mL
